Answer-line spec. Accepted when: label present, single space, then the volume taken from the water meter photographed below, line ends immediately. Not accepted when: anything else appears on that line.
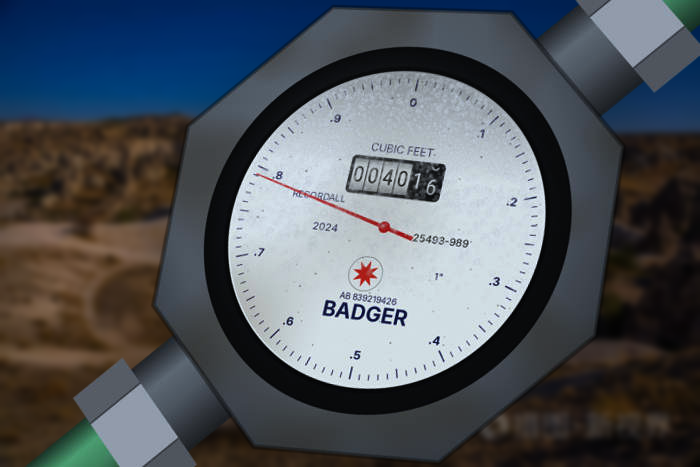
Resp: 4015.79 ft³
